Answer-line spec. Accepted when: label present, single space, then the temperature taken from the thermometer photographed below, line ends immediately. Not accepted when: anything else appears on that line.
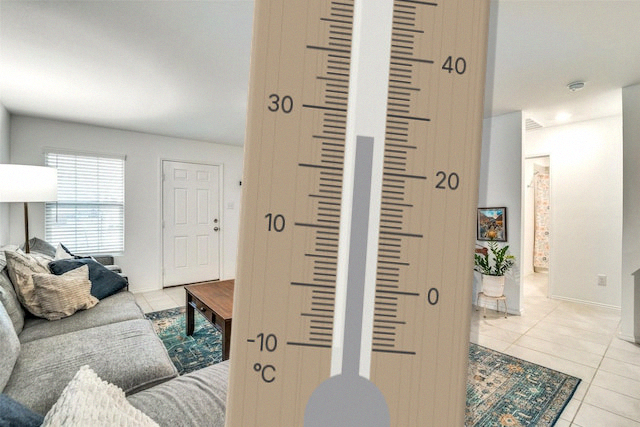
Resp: 26 °C
